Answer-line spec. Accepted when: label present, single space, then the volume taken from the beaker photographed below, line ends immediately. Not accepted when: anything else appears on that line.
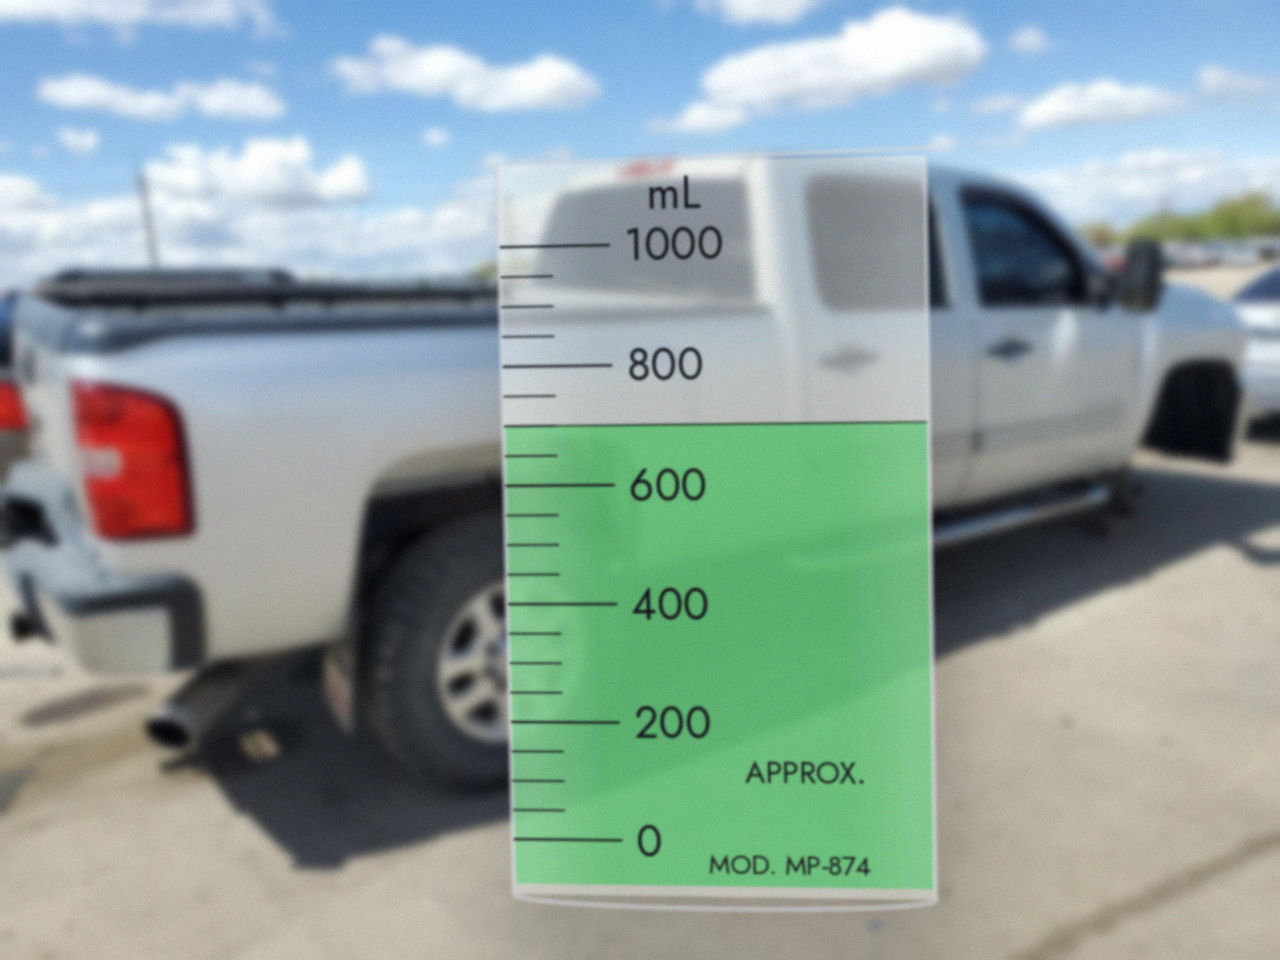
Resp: 700 mL
